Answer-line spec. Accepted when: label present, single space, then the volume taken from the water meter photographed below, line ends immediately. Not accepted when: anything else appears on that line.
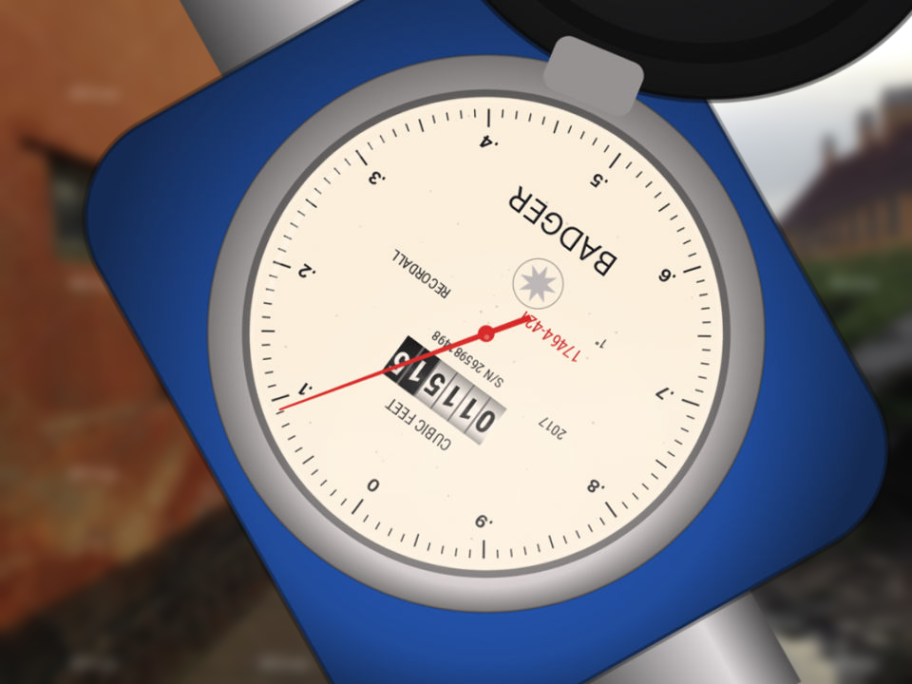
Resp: 11515.09 ft³
